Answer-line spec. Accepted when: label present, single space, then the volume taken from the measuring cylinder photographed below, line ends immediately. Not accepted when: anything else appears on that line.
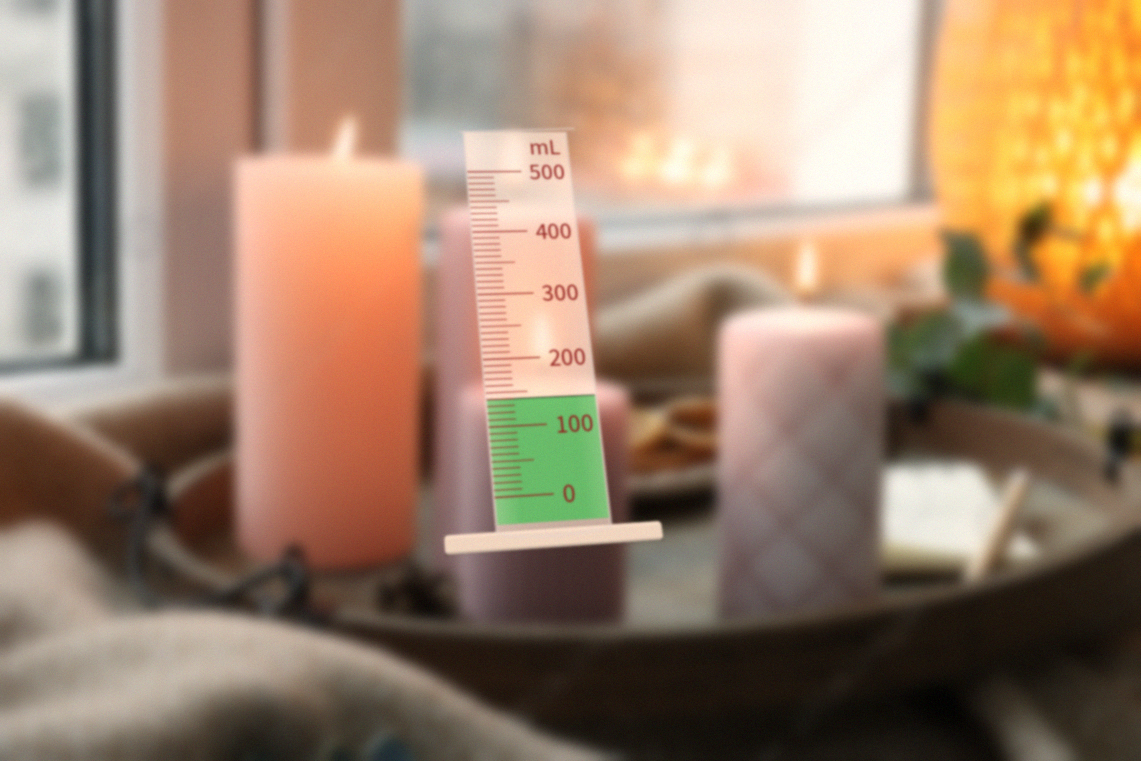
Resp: 140 mL
